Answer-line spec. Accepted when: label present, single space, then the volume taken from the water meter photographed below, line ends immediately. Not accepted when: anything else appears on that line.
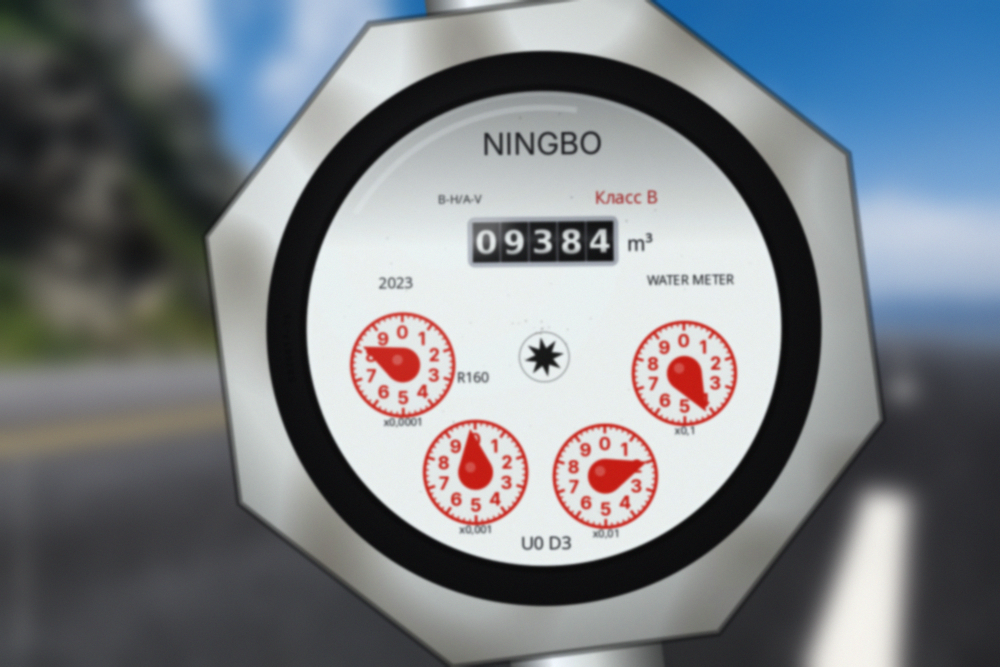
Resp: 9384.4198 m³
